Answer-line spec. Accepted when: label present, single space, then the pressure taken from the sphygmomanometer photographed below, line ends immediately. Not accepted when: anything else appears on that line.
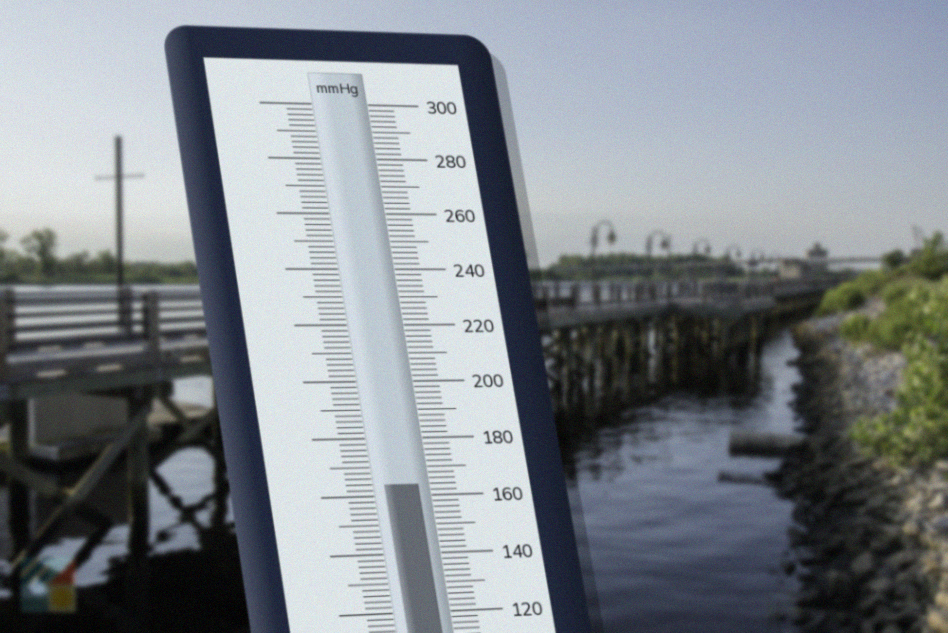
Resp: 164 mmHg
